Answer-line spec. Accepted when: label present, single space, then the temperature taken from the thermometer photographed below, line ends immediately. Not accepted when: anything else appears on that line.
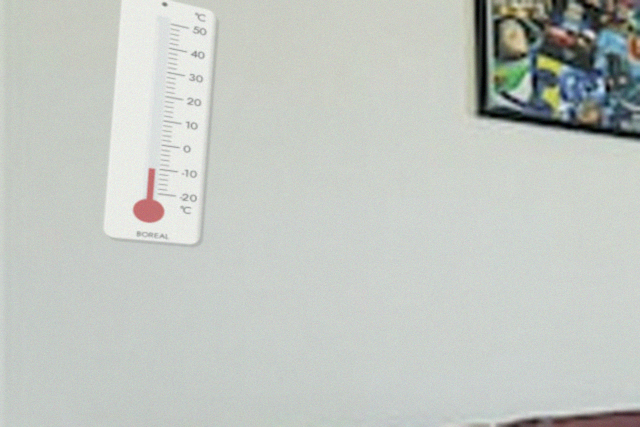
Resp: -10 °C
